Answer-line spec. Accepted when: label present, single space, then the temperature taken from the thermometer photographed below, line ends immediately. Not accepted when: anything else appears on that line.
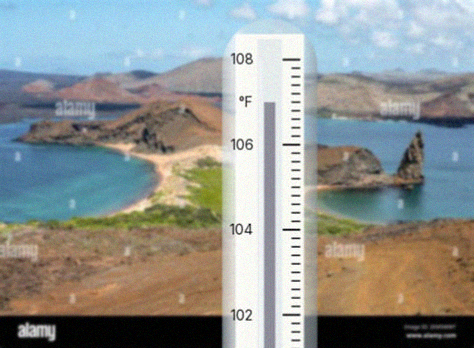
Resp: 107 °F
